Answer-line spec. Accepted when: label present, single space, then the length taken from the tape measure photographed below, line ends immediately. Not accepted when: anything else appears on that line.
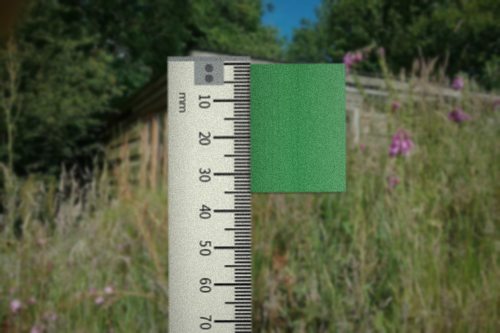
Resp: 35 mm
